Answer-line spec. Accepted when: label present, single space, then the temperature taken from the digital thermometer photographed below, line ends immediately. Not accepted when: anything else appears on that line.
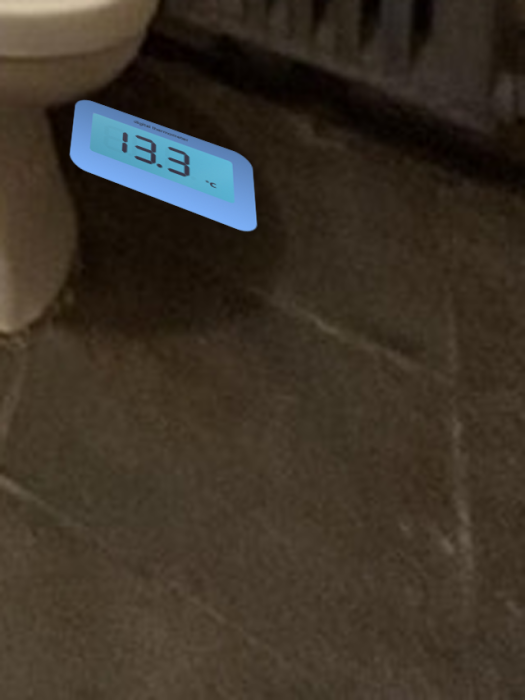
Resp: 13.3 °C
